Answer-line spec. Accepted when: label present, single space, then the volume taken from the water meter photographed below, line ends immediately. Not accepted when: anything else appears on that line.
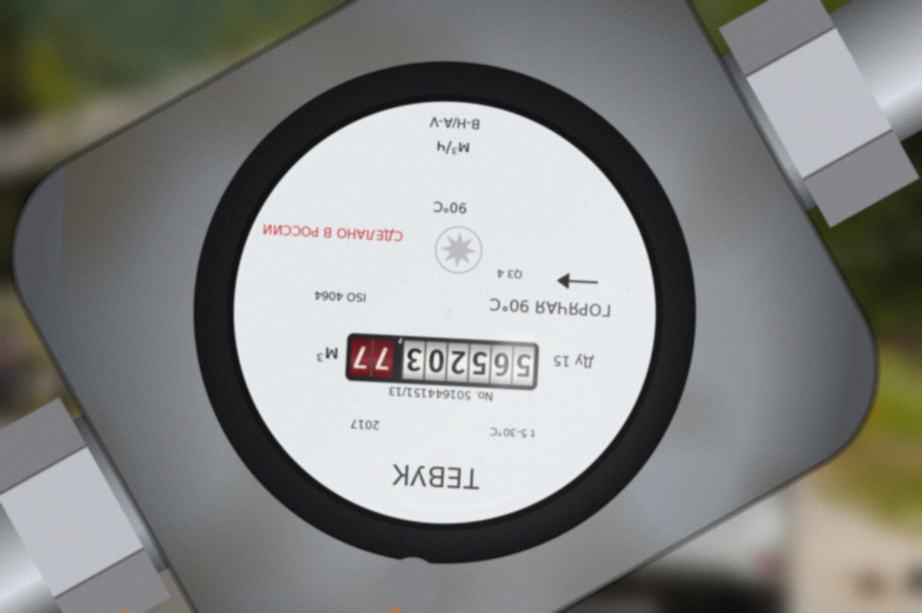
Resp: 565203.77 m³
